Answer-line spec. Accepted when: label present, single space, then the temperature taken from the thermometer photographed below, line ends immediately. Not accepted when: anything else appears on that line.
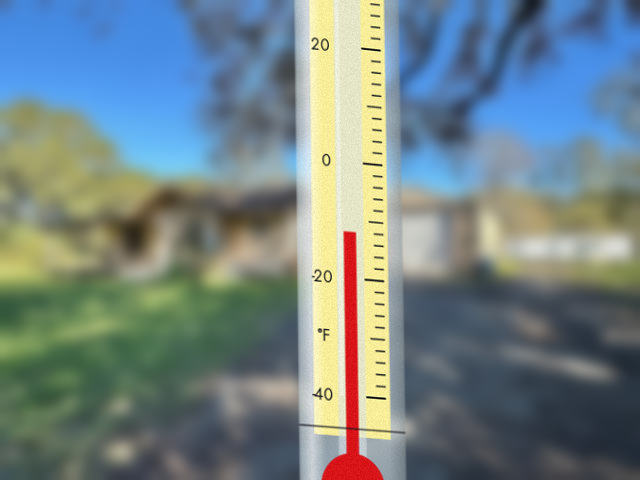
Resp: -12 °F
